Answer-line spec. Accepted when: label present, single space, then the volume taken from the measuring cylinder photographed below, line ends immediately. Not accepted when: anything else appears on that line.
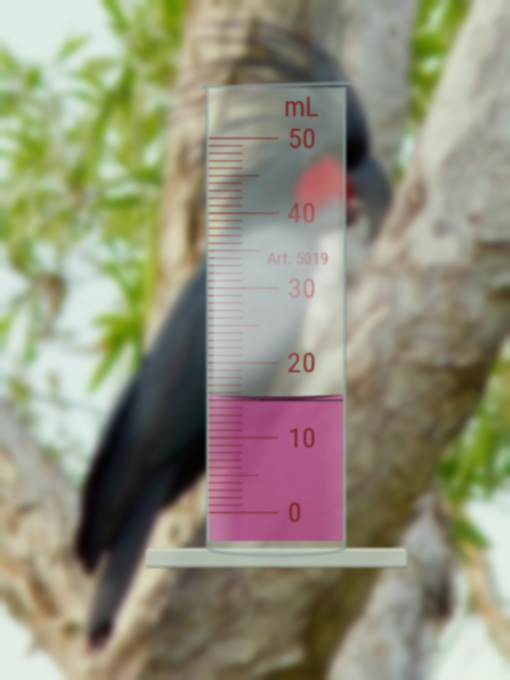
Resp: 15 mL
